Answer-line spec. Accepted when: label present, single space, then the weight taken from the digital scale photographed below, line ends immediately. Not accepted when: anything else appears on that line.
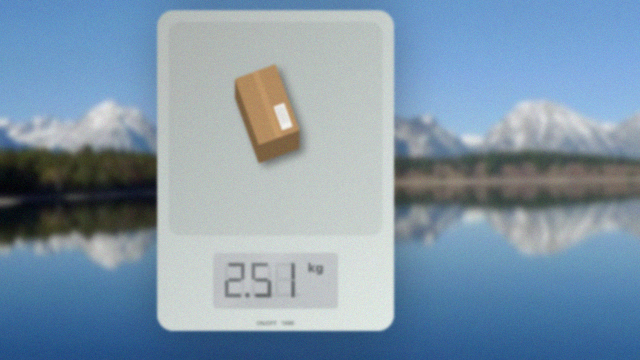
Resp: 2.51 kg
